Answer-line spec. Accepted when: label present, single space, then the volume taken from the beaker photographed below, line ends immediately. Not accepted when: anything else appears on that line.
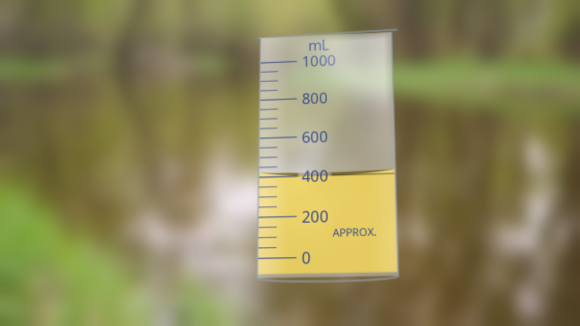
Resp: 400 mL
